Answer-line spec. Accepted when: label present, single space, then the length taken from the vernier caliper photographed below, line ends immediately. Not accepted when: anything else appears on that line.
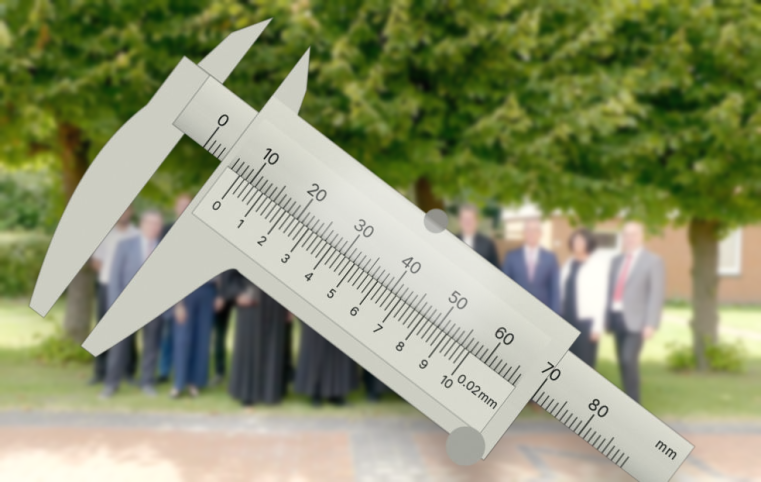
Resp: 7.8 mm
